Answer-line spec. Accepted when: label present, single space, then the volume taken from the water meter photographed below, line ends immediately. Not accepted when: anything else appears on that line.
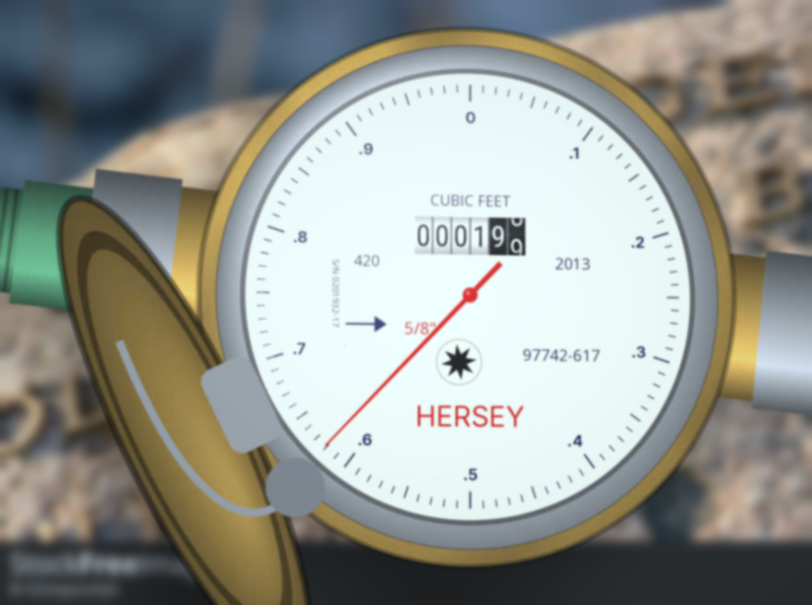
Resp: 198.62 ft³
